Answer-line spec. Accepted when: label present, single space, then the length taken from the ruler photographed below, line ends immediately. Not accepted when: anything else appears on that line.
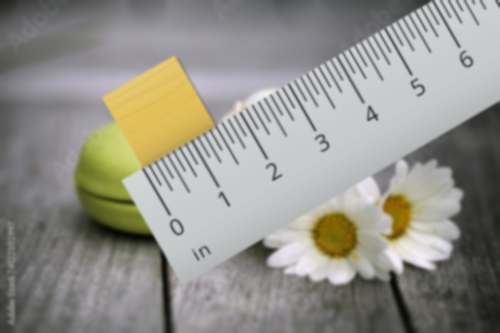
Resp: 1.5 in
